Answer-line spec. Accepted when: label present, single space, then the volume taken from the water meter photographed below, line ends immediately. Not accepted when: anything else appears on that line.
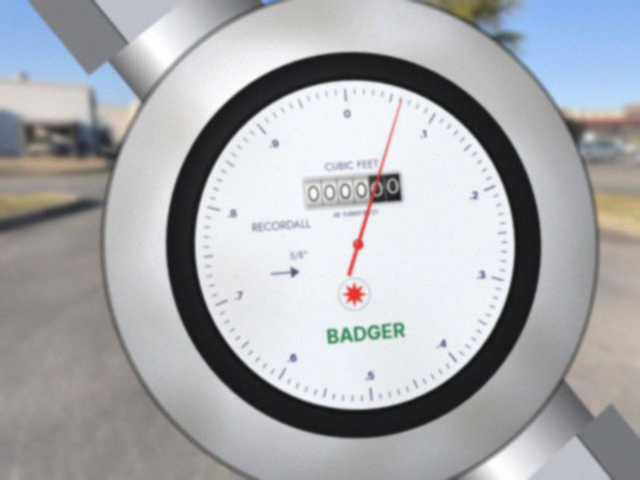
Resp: 0.06 ft³
